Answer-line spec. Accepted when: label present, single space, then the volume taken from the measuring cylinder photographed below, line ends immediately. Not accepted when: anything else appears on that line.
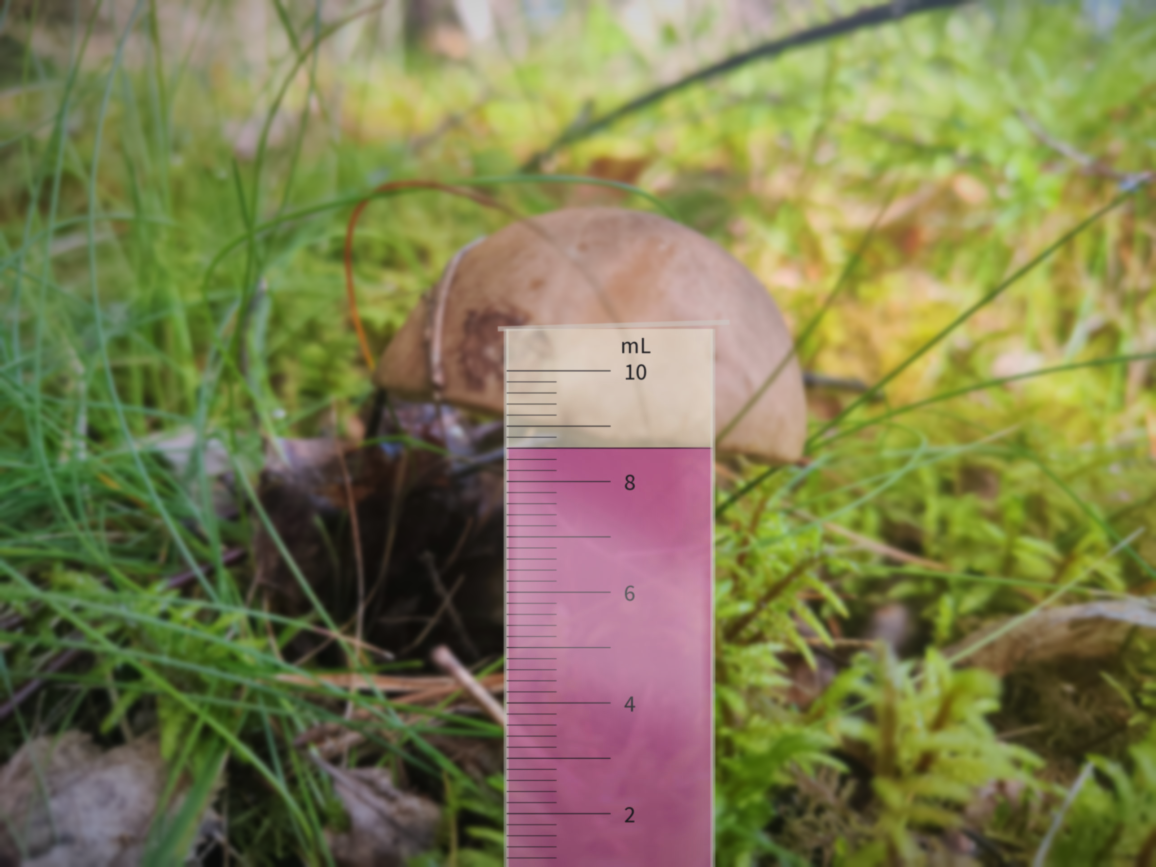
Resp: 8.6 mL
